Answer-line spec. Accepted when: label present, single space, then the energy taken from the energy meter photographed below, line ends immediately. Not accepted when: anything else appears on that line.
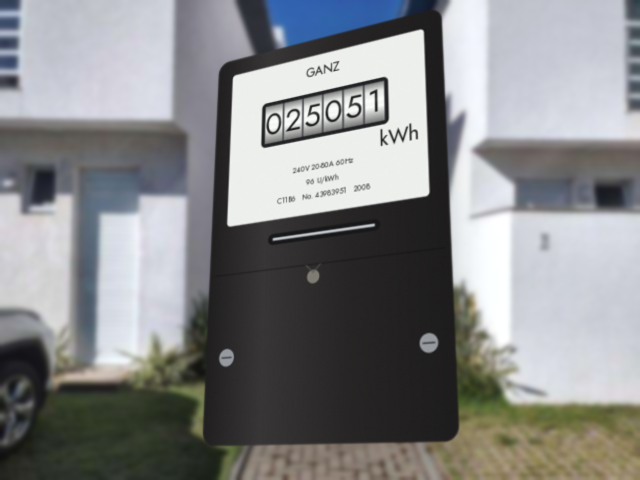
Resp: 25051 kWh
